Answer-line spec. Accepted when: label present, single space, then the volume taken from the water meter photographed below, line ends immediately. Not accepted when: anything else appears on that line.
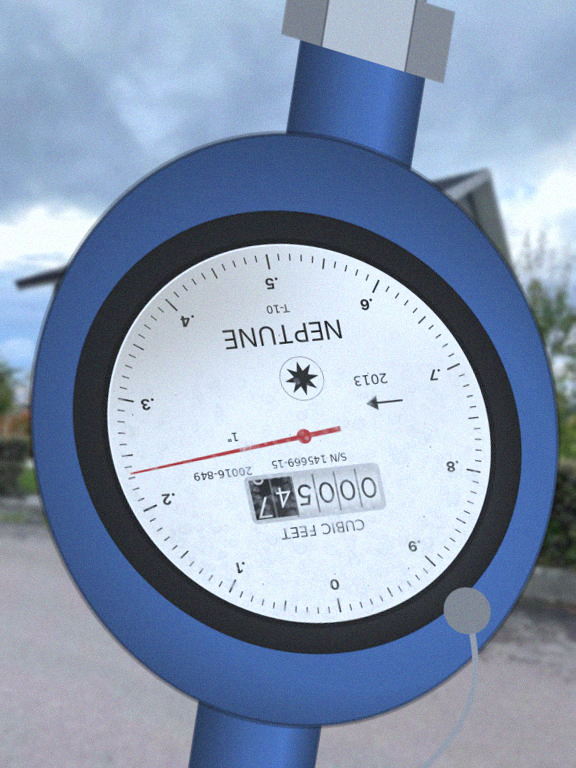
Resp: 547.23 ft³
